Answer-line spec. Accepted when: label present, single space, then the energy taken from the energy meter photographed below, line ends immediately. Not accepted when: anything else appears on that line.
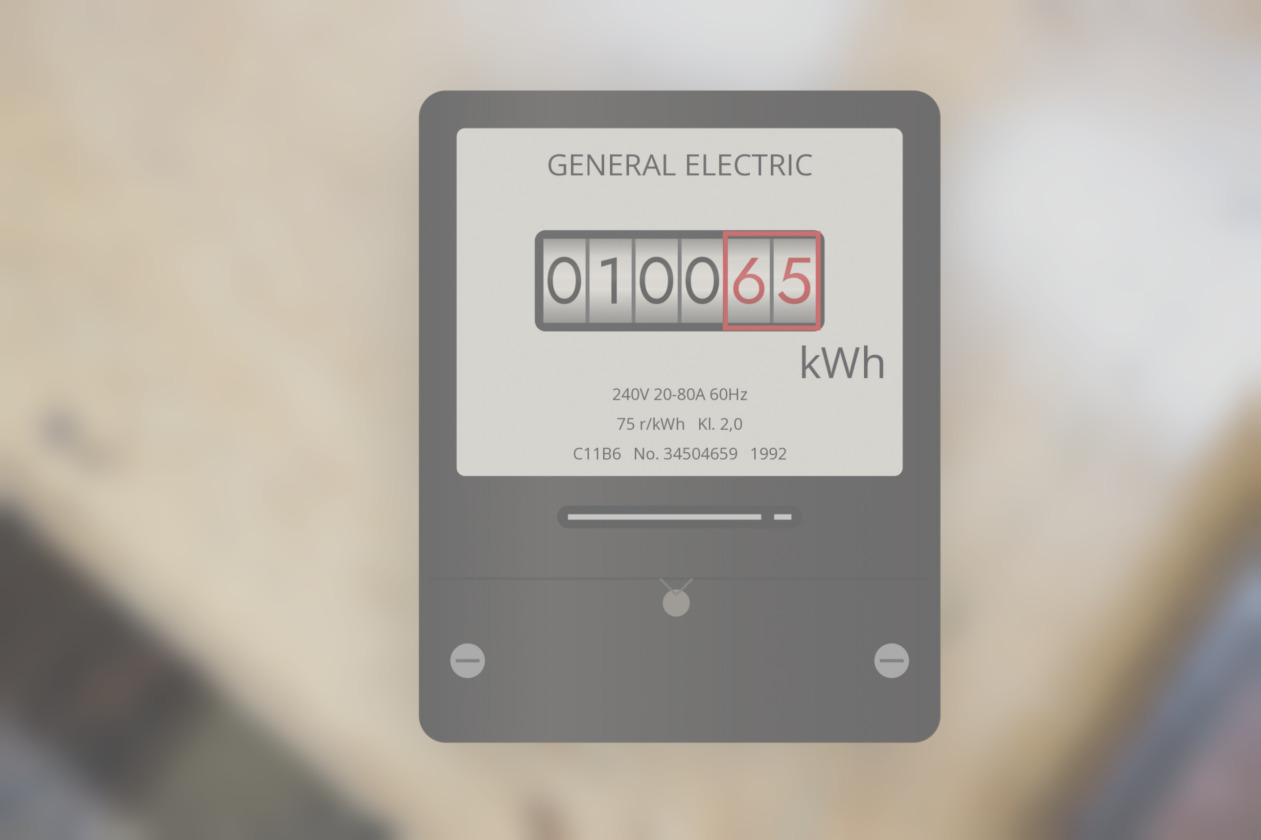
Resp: 100.65 kWh
